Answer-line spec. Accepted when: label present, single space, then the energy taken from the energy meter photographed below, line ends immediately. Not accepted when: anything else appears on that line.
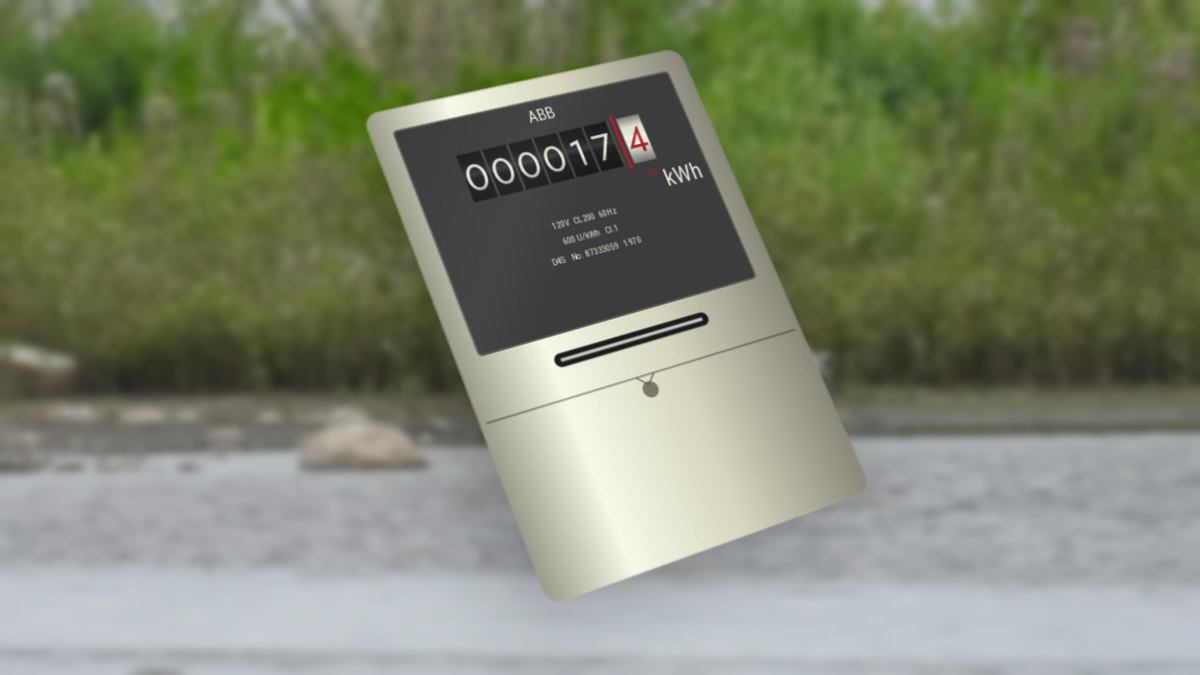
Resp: 17.4 kWh
